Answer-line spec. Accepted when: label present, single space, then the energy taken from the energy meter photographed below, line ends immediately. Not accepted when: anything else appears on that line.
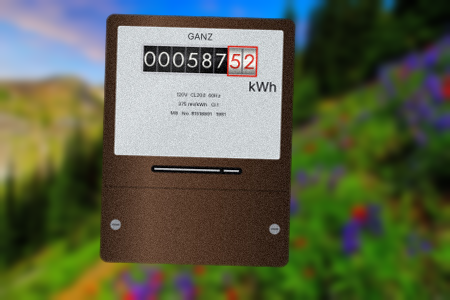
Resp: 587.52 kWh
